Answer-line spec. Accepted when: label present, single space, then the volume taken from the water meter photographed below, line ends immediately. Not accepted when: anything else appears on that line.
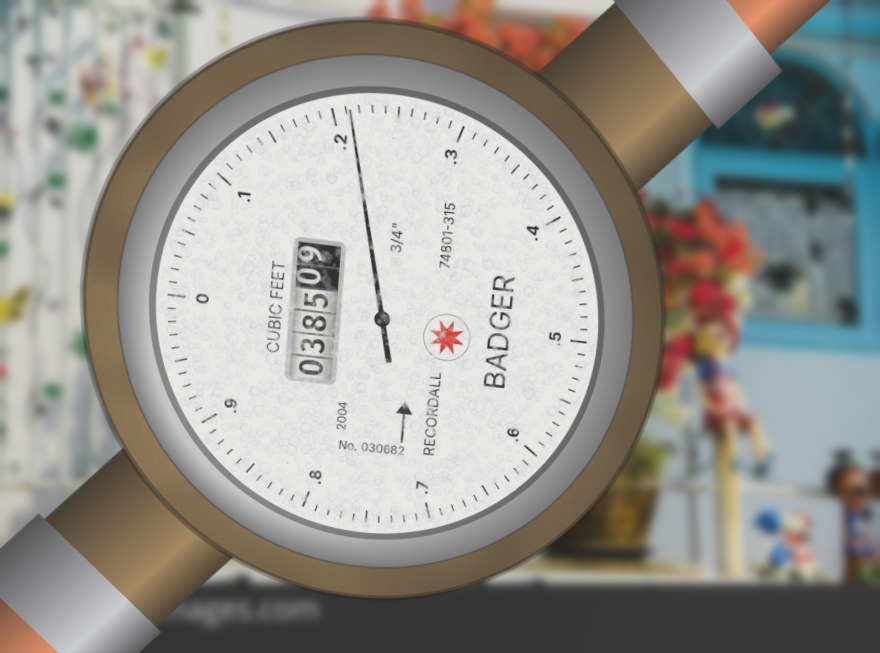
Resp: 38509.21 ft³
